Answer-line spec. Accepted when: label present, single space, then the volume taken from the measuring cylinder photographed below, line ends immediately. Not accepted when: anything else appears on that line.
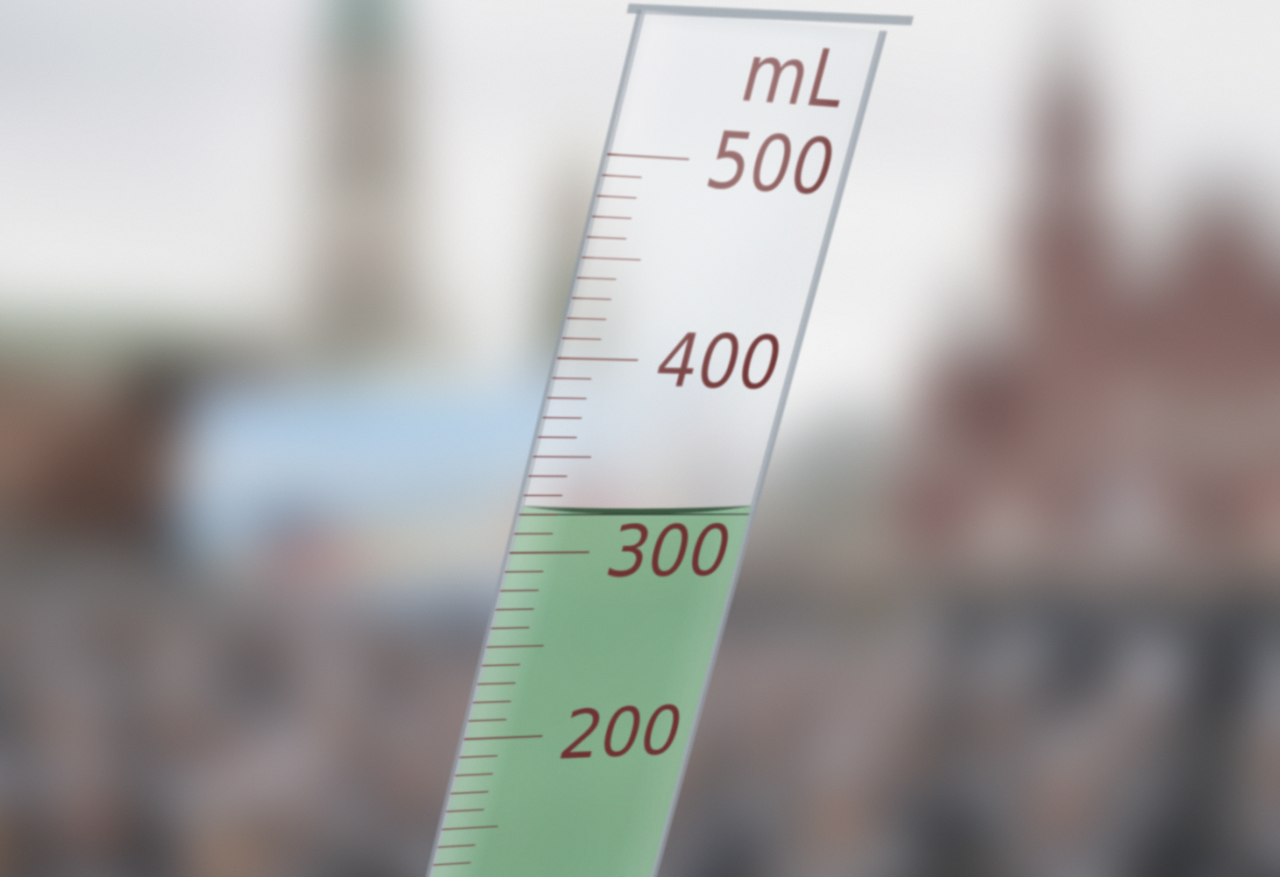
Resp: 320 mL
